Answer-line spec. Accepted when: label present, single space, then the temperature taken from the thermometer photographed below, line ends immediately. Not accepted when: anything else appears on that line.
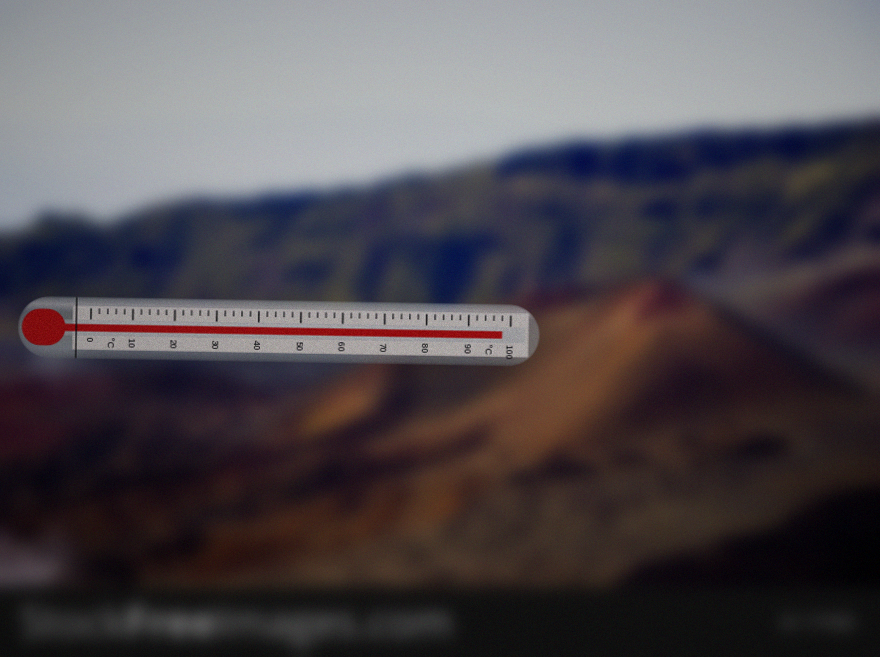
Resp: 98 °C
